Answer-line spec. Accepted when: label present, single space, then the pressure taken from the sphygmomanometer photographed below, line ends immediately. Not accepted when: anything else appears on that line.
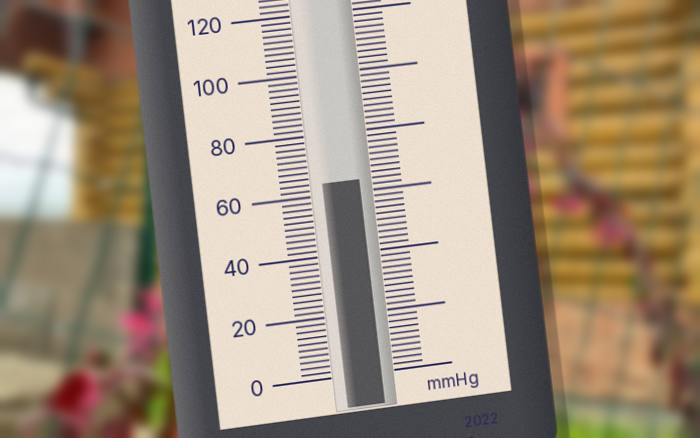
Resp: 64 mmHg
